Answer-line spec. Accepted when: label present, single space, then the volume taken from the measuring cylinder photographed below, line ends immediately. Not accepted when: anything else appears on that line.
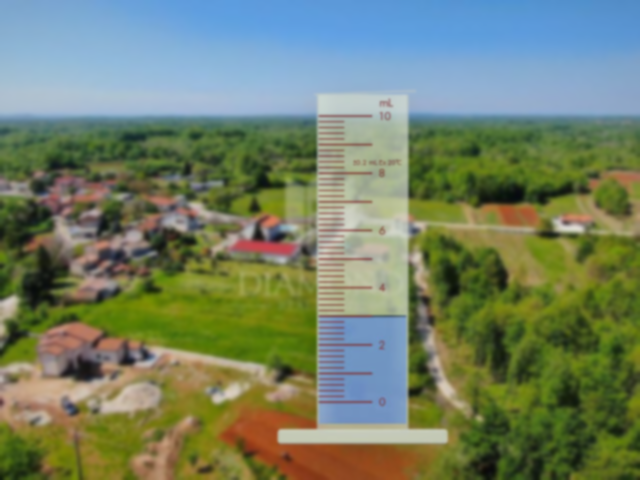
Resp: 3 mL
